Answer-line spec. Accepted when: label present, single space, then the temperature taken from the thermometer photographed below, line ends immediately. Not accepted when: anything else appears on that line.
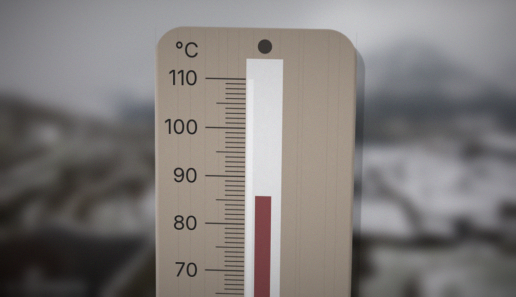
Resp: 86 °C
